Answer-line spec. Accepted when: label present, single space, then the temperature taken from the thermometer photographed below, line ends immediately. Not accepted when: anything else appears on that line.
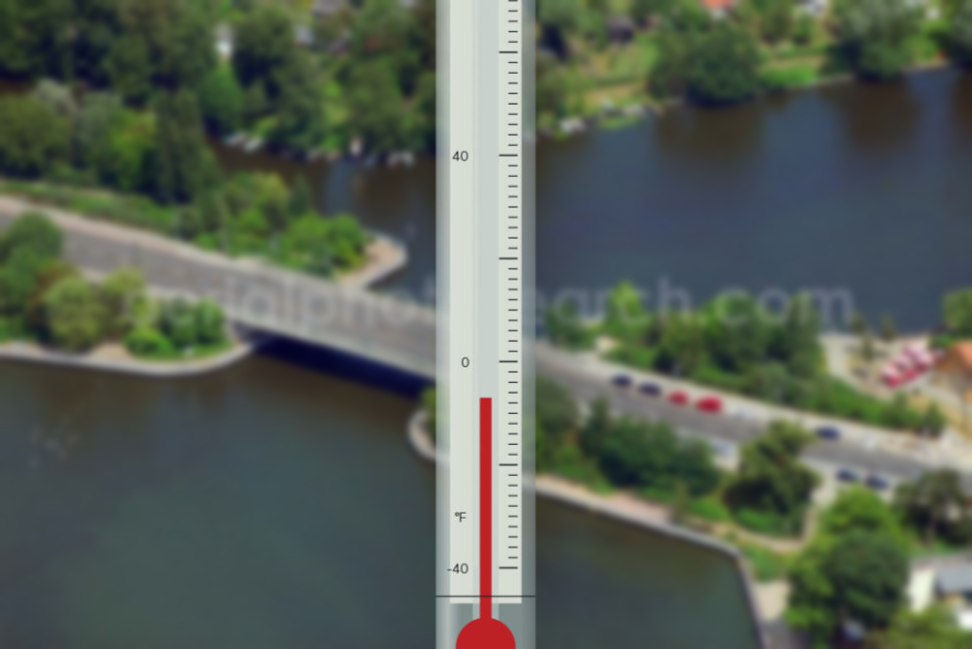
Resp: -7 °F
